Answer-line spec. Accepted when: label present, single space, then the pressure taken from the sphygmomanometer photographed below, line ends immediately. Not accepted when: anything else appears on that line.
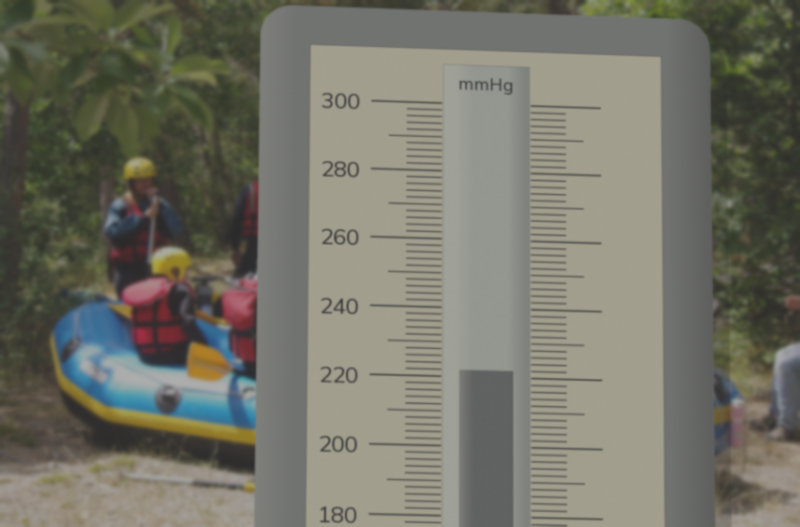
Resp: 222 mmHg
